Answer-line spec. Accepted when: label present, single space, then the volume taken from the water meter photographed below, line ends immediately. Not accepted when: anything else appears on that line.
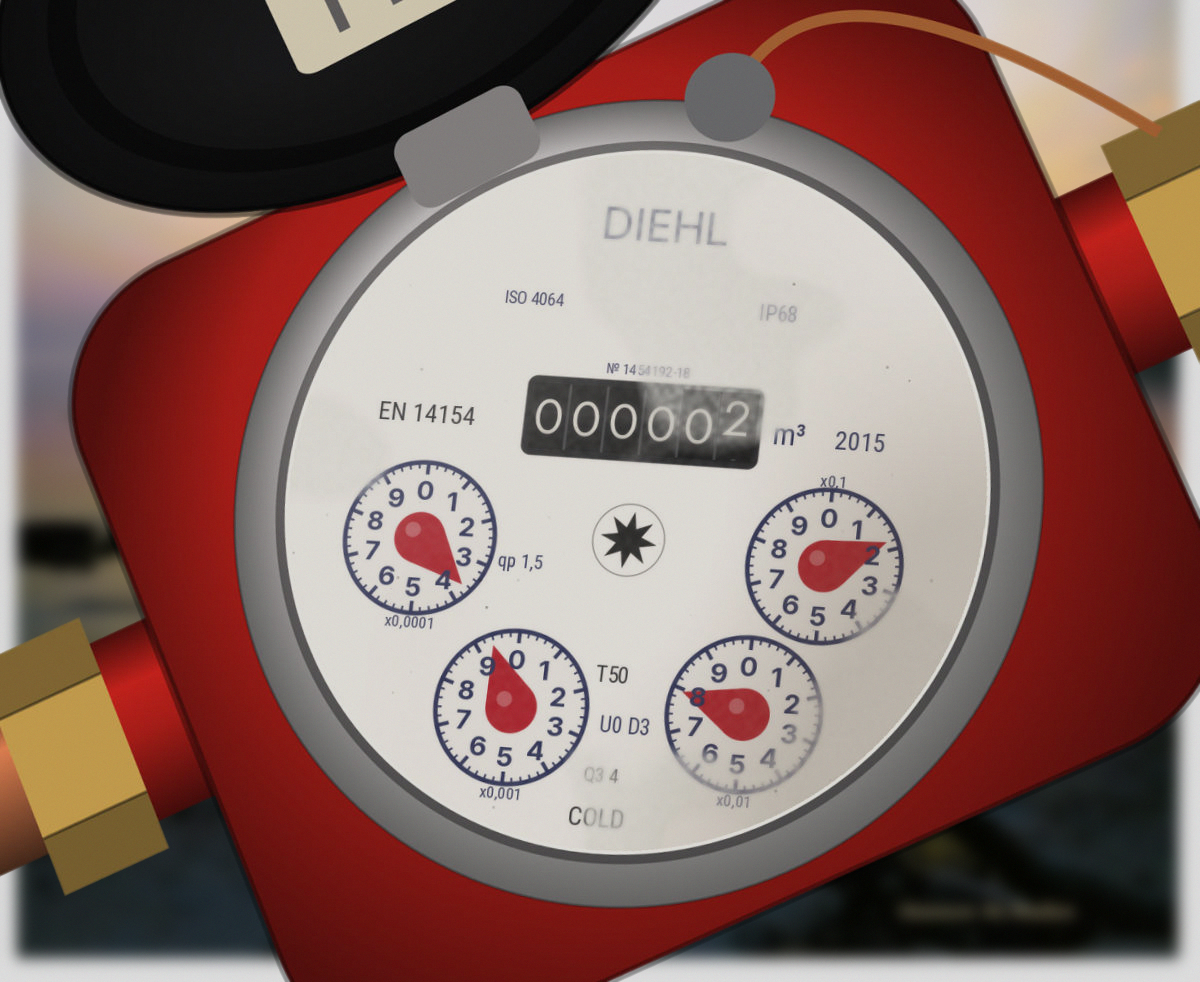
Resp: 2.1793 m³
